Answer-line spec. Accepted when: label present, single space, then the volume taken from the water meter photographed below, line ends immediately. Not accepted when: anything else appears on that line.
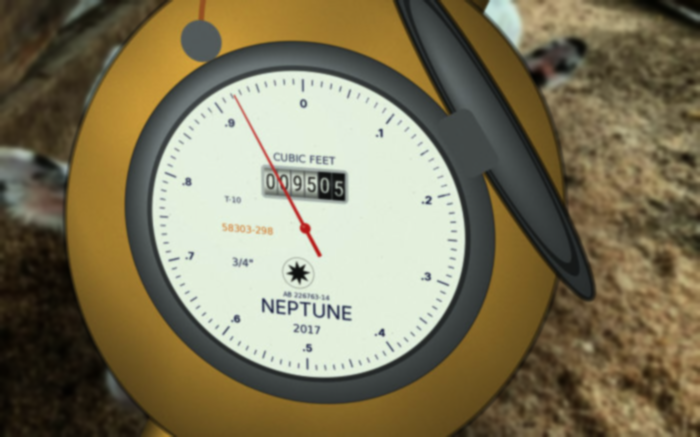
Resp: 9504.92 ft³
